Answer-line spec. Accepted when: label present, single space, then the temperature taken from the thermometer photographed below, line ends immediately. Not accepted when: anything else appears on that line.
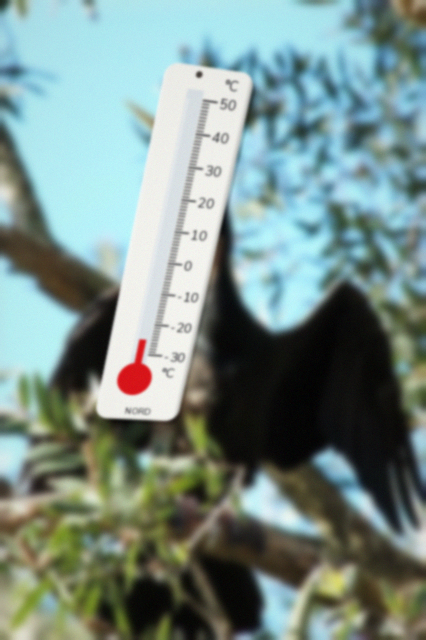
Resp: -25 °C
